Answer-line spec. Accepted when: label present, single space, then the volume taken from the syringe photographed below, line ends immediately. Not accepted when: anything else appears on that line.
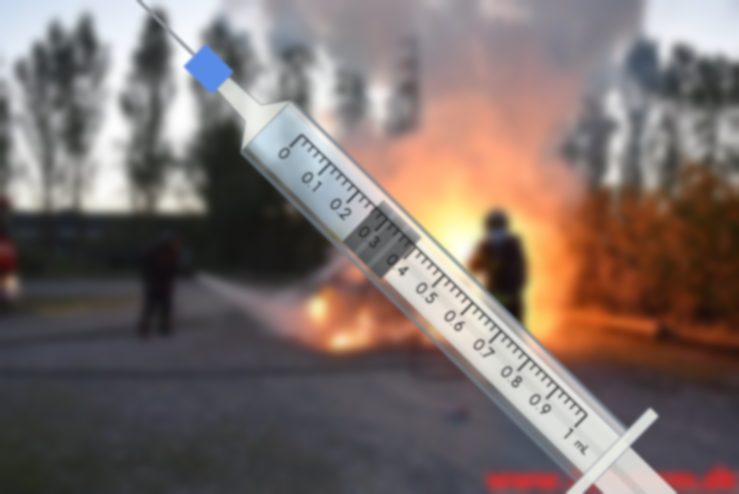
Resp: 0.26 mL
